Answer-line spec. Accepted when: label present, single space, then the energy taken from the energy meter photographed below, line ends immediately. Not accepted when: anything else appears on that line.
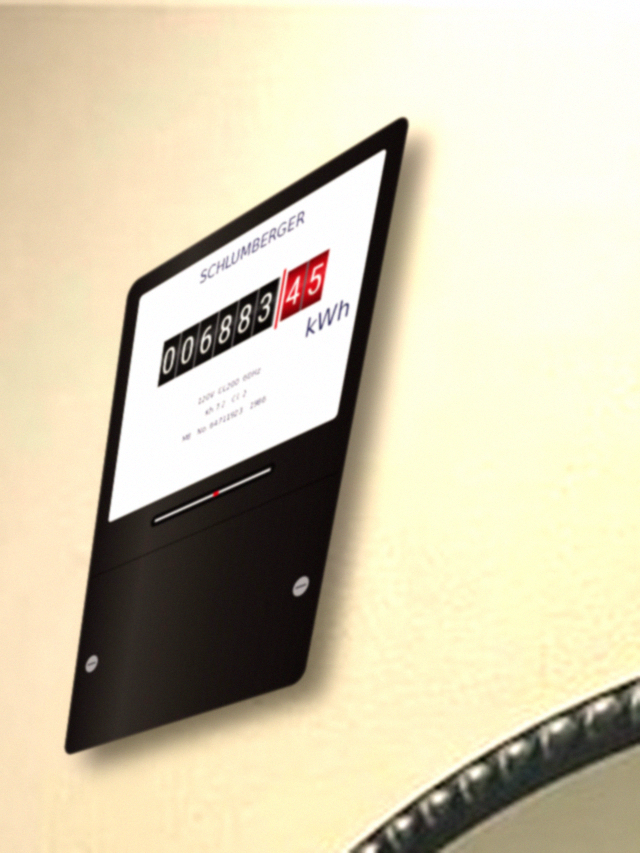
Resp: 6883.45 kWh
